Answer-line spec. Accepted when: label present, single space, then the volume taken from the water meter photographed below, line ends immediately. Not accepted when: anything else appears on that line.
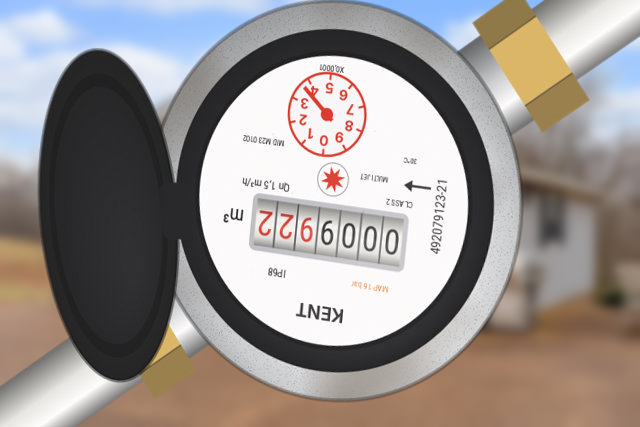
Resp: 9.9223 m³
